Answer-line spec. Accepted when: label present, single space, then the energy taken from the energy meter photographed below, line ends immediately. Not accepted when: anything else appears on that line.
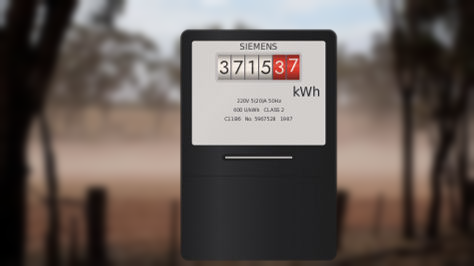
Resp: 3715.37 kWh
